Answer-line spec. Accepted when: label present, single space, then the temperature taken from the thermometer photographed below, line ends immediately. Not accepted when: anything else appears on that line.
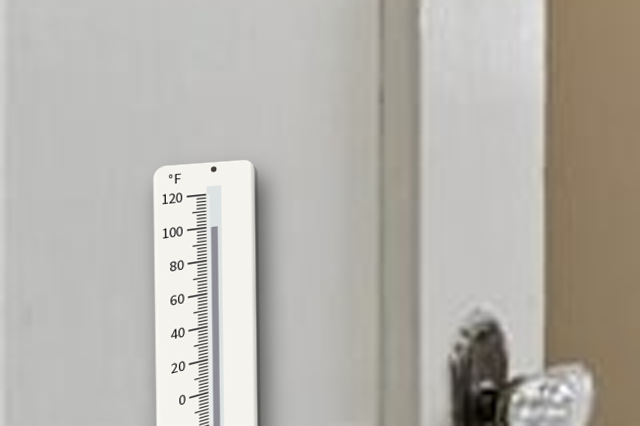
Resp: 100 °F
